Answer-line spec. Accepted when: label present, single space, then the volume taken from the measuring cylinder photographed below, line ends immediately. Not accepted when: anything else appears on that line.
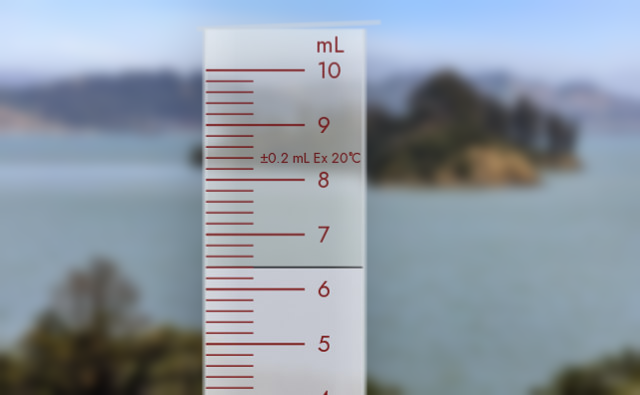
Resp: 6.4 mL
